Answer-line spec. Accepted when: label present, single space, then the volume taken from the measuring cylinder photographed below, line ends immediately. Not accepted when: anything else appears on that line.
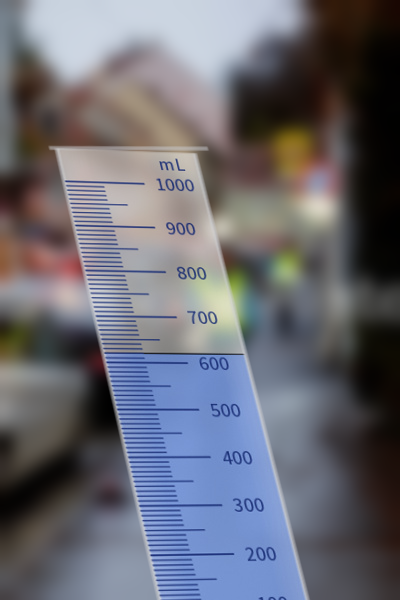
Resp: 620 mL
